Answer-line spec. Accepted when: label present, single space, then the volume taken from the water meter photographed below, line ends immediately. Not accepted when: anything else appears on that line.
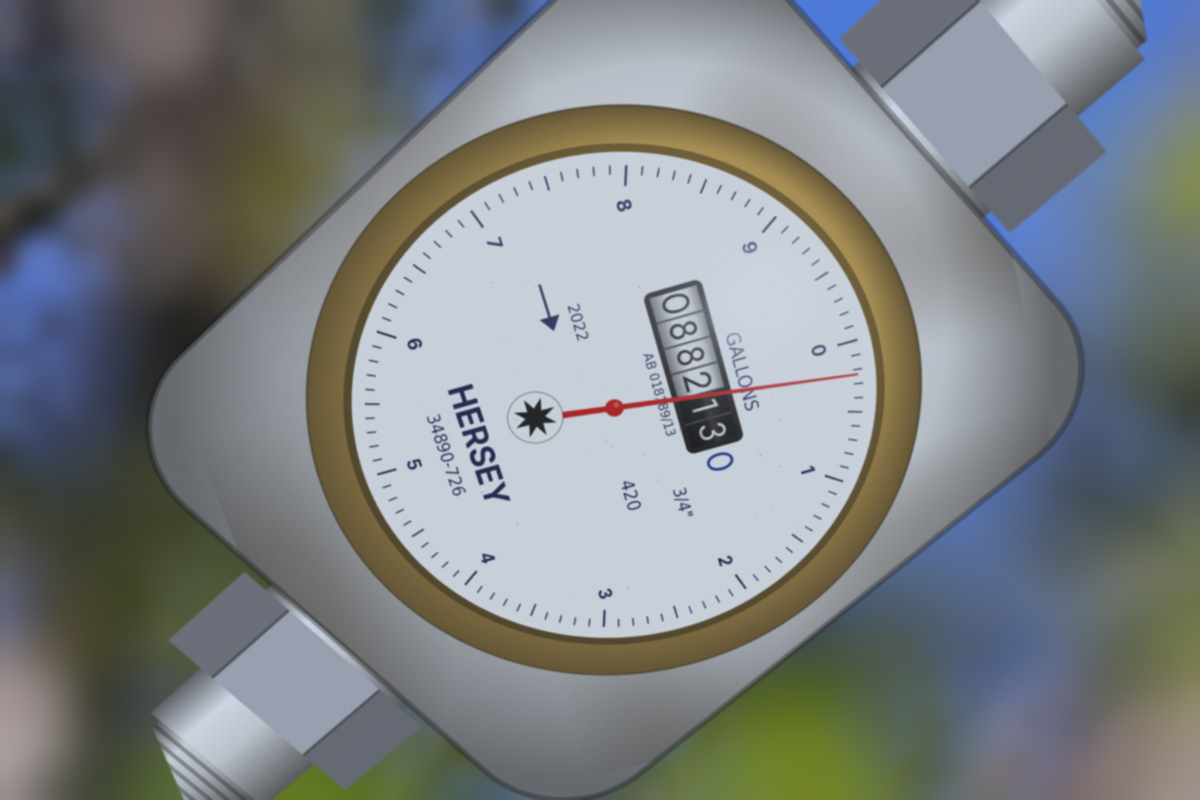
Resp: 882130.2 gal
